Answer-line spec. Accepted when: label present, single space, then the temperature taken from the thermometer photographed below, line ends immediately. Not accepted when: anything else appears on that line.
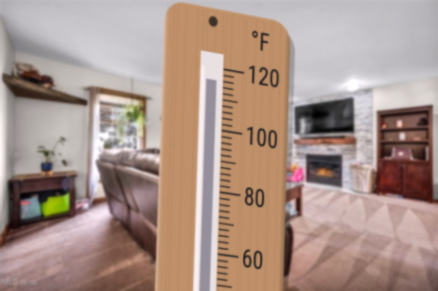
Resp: 116 °F
